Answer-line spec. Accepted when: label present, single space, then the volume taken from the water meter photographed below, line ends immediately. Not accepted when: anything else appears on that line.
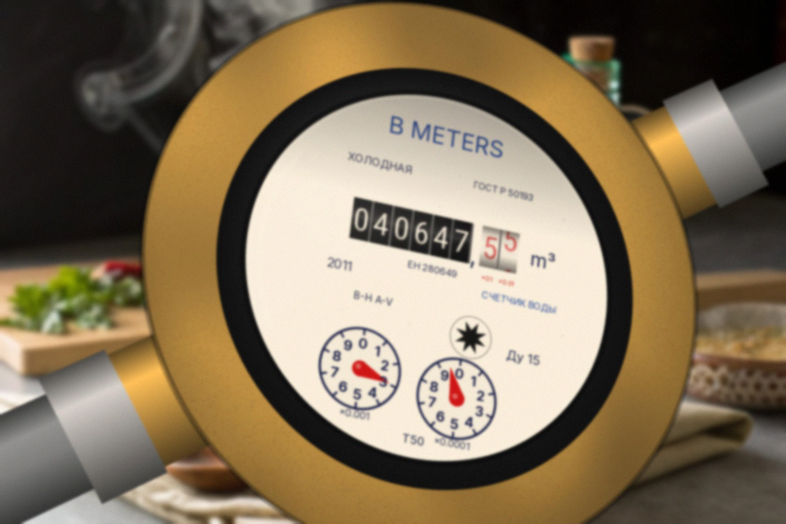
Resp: 40647.5529 m³
